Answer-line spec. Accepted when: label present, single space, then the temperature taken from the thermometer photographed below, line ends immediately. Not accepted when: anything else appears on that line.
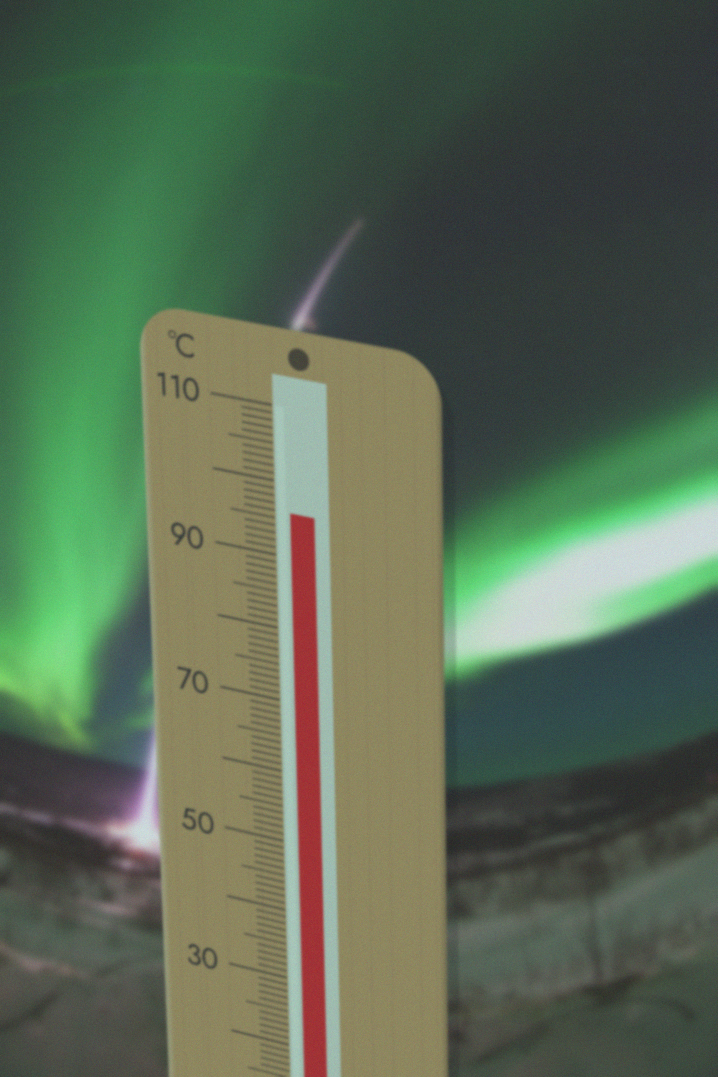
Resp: 96 °C
